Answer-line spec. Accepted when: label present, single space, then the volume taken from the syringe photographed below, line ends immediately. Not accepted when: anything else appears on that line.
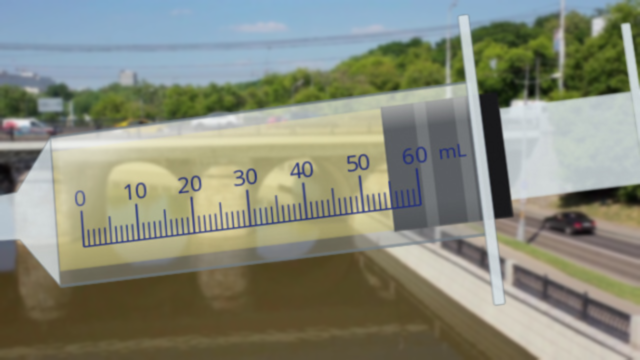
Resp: 55 mL
